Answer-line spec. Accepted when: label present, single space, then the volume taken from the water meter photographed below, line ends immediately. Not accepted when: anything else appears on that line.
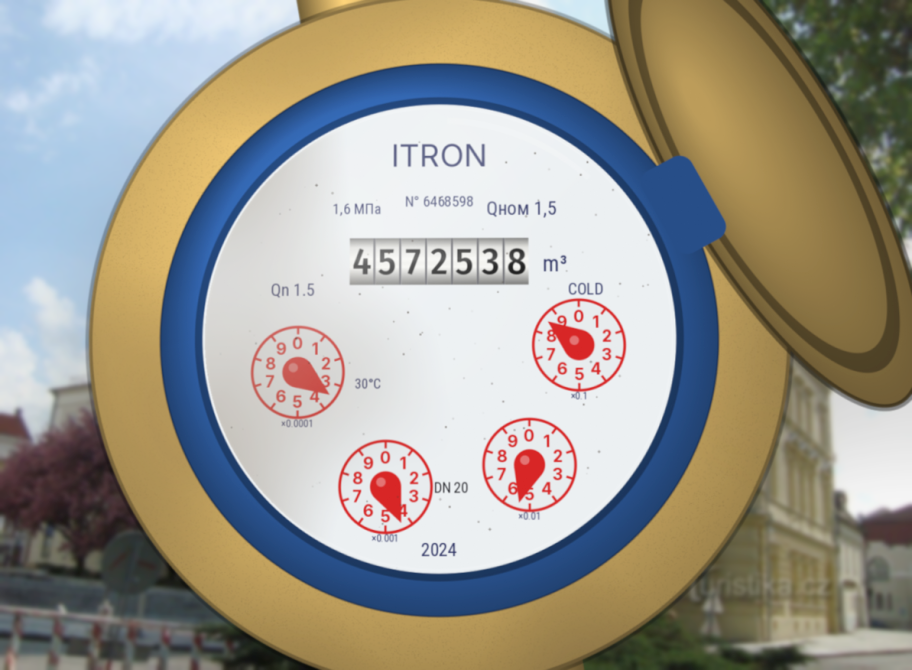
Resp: 4572538.8543 m³
